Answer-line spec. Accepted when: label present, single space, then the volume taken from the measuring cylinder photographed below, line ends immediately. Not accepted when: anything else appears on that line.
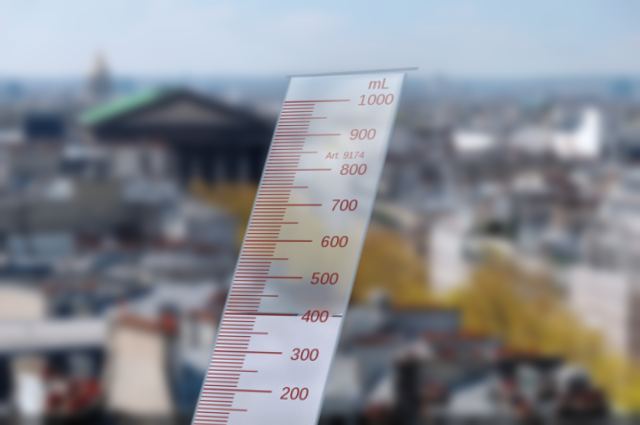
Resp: 400 mL
